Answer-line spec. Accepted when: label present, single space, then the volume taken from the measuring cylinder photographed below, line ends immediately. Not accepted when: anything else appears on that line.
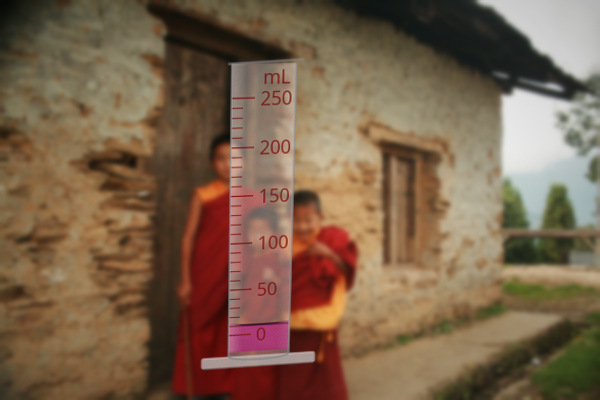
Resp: 10 mL
